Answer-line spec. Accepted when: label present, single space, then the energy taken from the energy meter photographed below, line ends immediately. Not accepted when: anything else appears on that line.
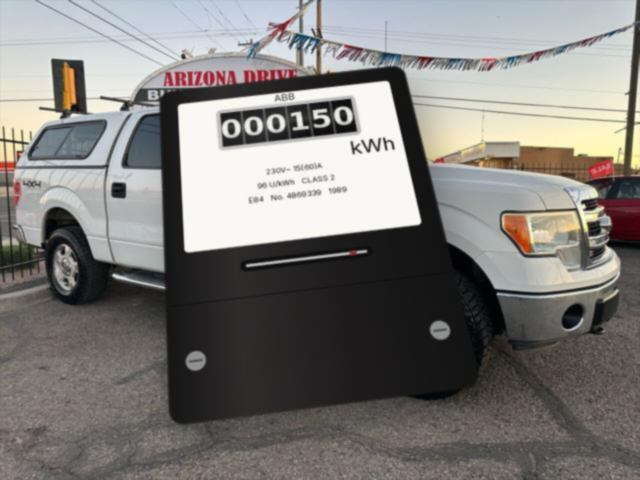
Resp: 150 kWh
